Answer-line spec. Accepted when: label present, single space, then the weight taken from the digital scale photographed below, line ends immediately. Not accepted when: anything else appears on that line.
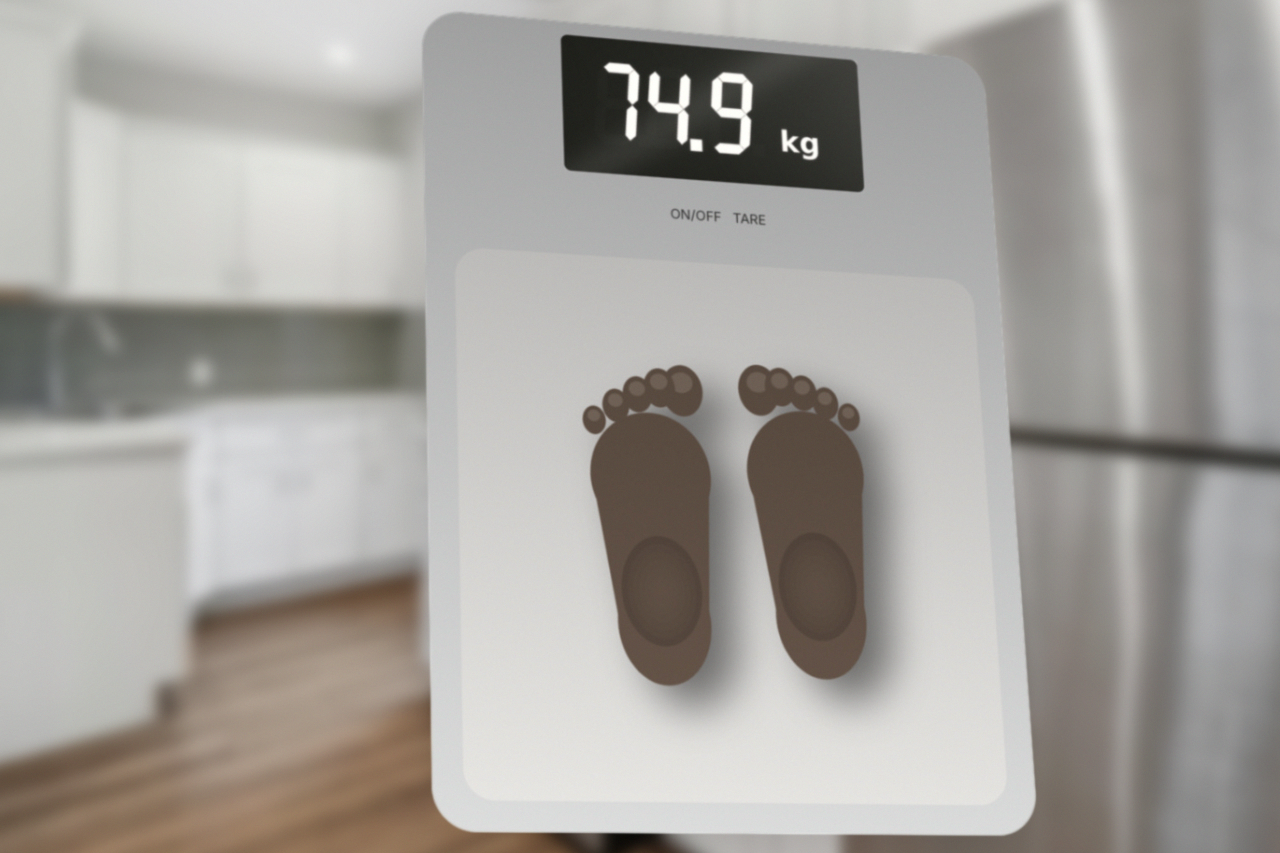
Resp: 74.9 kg
